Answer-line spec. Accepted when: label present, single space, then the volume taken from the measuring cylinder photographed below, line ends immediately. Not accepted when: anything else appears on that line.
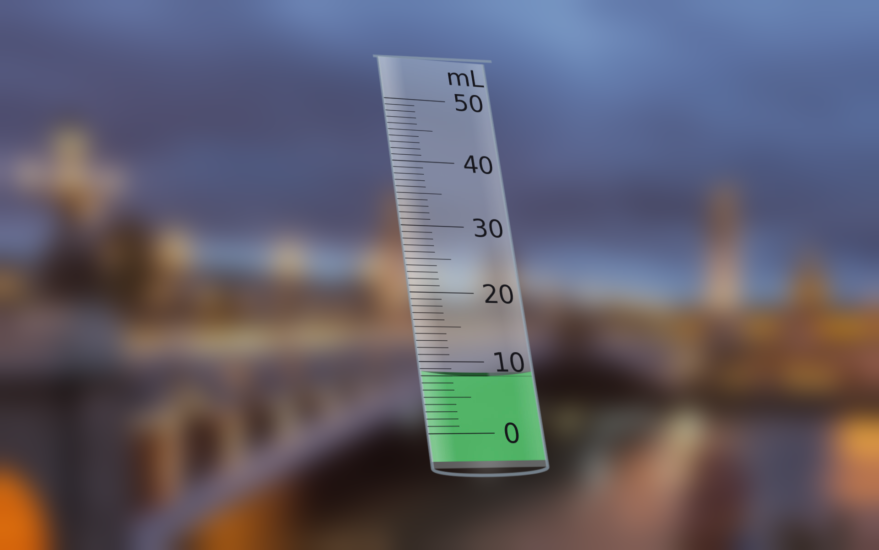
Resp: 8 mL
